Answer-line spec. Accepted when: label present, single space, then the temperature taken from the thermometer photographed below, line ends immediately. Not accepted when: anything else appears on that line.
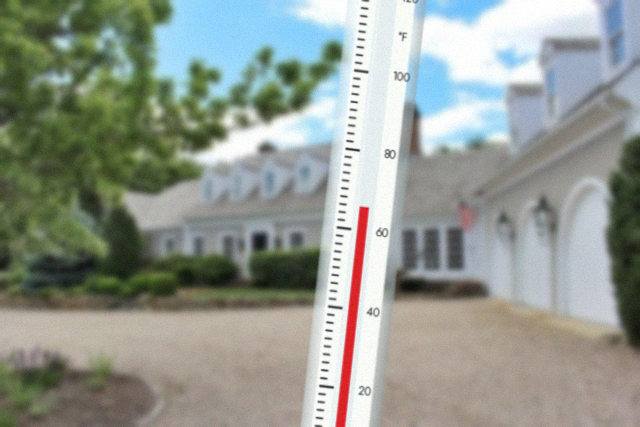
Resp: 66 °F
